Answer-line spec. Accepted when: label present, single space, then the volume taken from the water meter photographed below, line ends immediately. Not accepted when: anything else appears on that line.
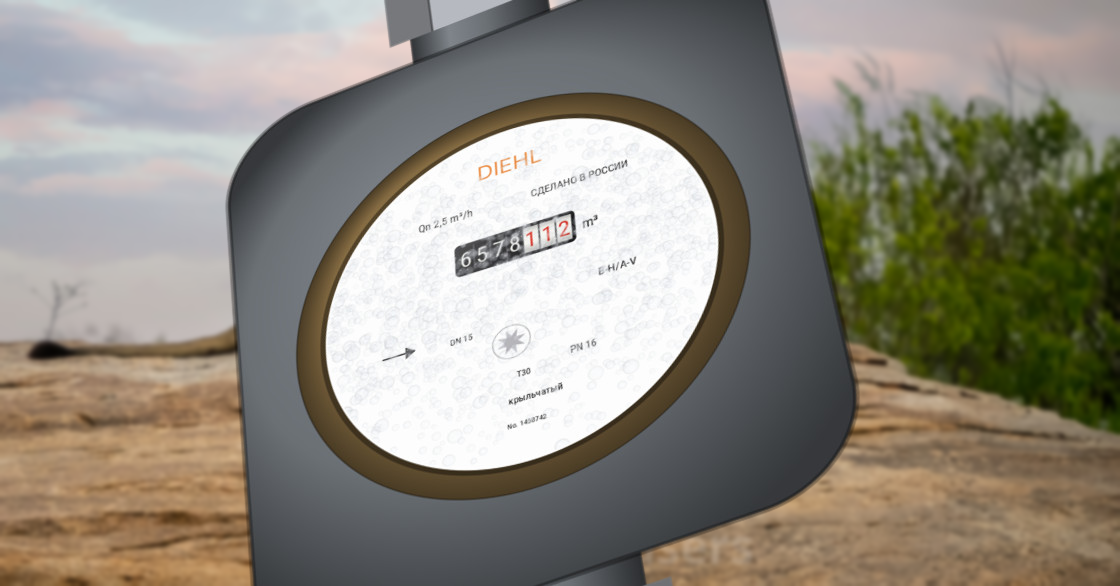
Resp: 6578.112 m³
